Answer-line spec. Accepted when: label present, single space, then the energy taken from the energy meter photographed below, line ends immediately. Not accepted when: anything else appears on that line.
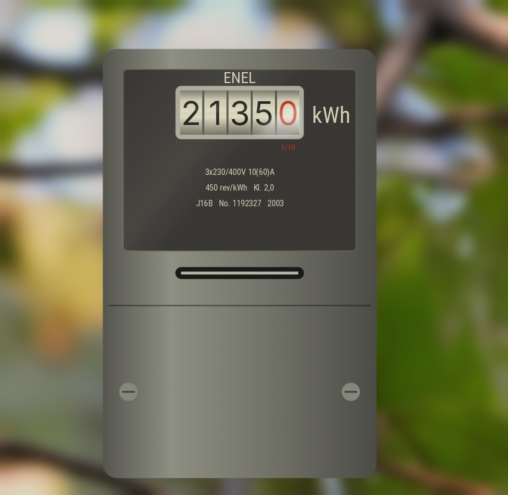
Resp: 2135.0 kWh
